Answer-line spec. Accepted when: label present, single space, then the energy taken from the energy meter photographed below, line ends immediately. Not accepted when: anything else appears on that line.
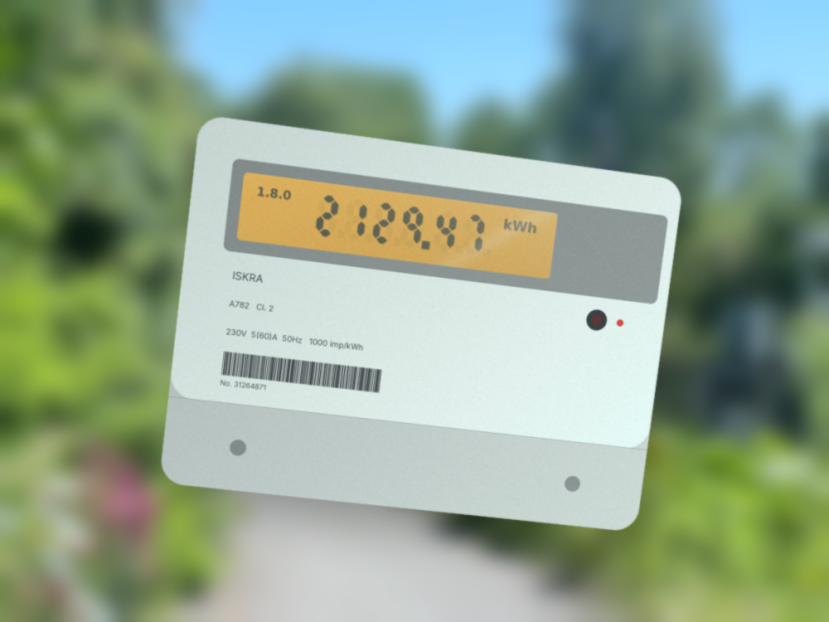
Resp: 2129.47 kWh
